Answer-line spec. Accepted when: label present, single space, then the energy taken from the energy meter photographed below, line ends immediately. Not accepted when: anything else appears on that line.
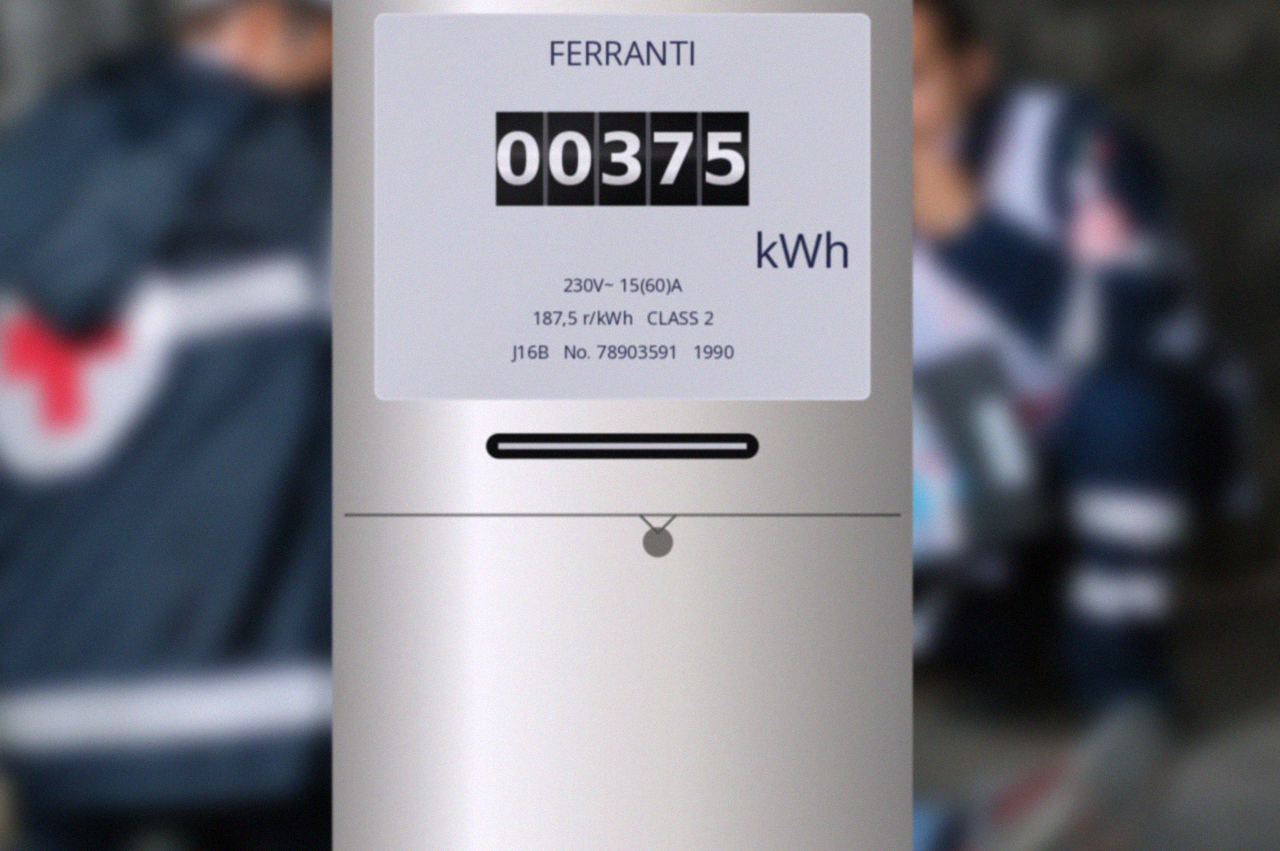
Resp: 375 kWh
